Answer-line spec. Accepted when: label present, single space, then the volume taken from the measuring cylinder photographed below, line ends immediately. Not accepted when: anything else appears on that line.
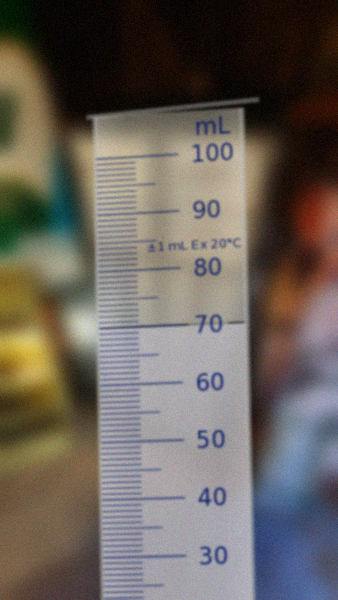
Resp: 70 mL
